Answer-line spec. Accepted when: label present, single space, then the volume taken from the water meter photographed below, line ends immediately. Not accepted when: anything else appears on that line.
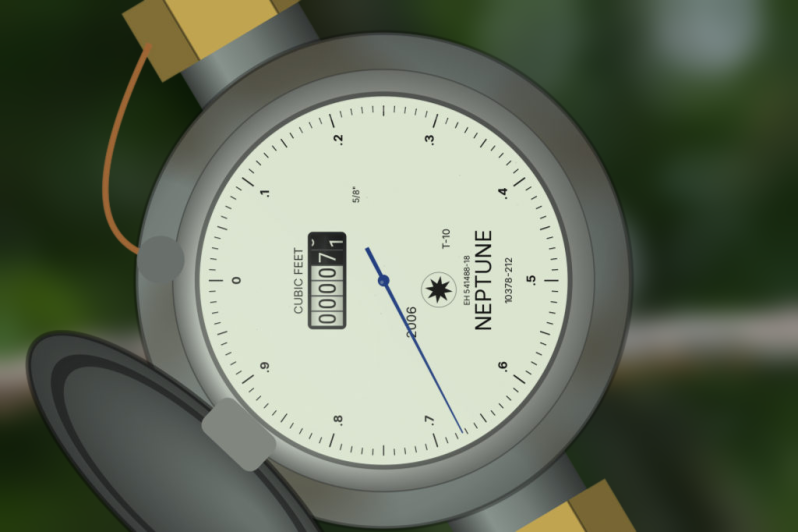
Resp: 70.67 ft³
